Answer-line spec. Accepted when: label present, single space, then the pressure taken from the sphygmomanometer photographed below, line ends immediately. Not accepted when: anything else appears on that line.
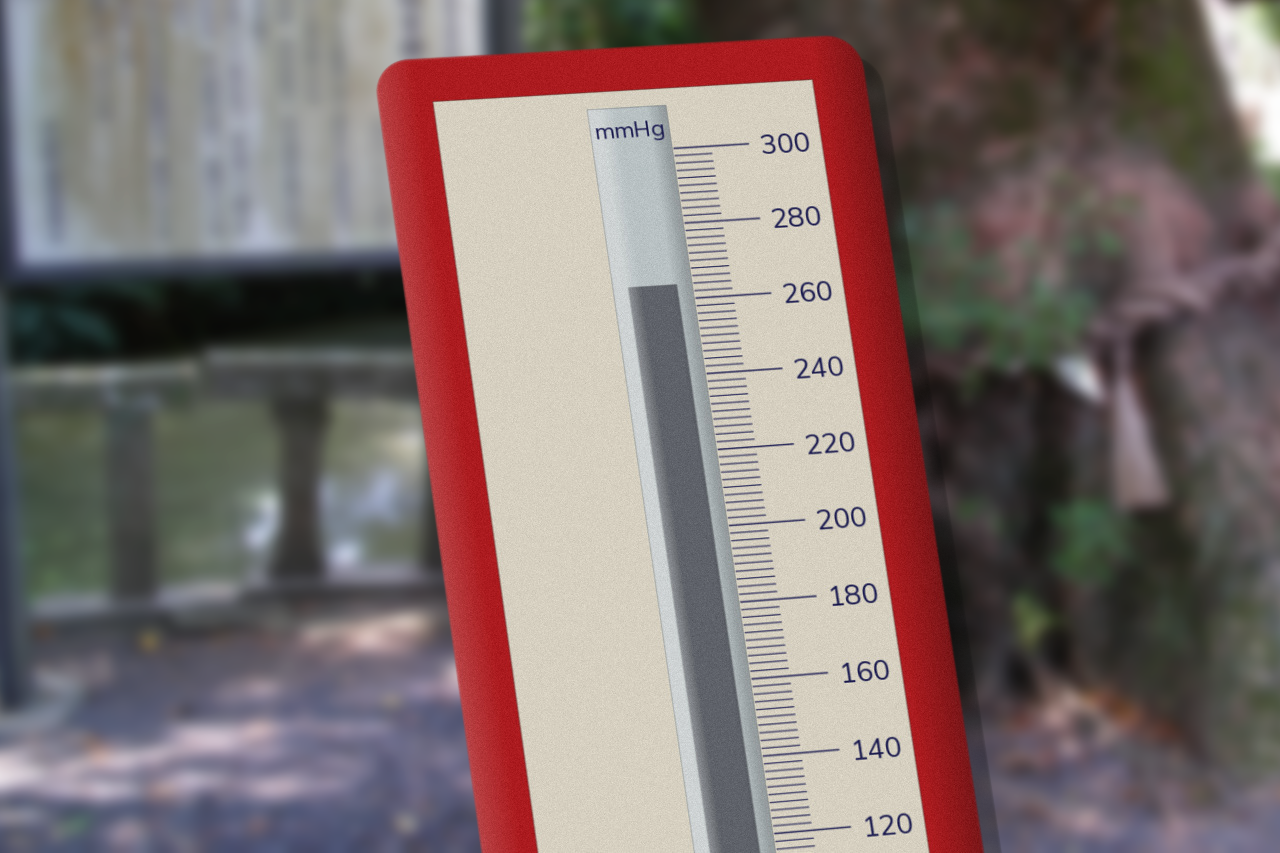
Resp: 264 mmHg
